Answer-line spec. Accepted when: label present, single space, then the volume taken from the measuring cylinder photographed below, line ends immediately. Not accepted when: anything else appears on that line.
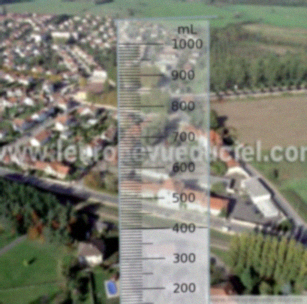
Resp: 400 mL
